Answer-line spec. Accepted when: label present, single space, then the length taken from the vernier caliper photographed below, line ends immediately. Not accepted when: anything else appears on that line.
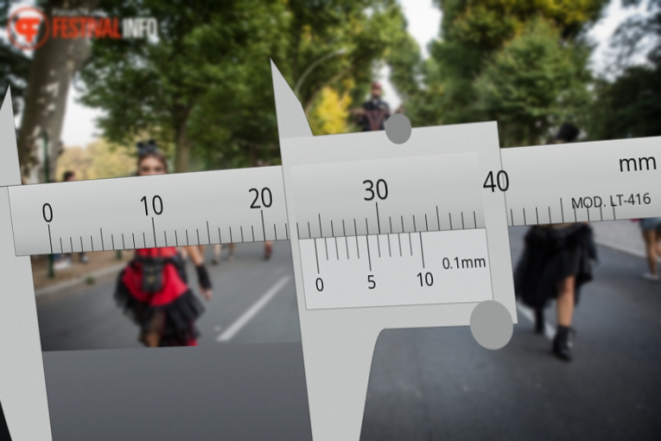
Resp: 24.4 mm
